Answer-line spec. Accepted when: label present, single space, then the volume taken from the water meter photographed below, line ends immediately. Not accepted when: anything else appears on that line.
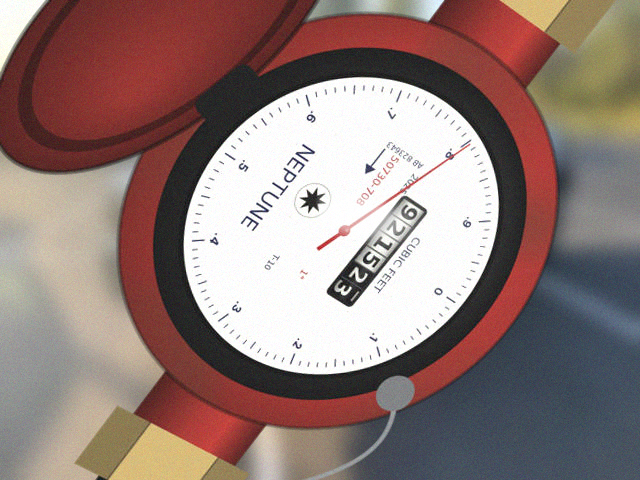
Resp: 921522.80 ft³
